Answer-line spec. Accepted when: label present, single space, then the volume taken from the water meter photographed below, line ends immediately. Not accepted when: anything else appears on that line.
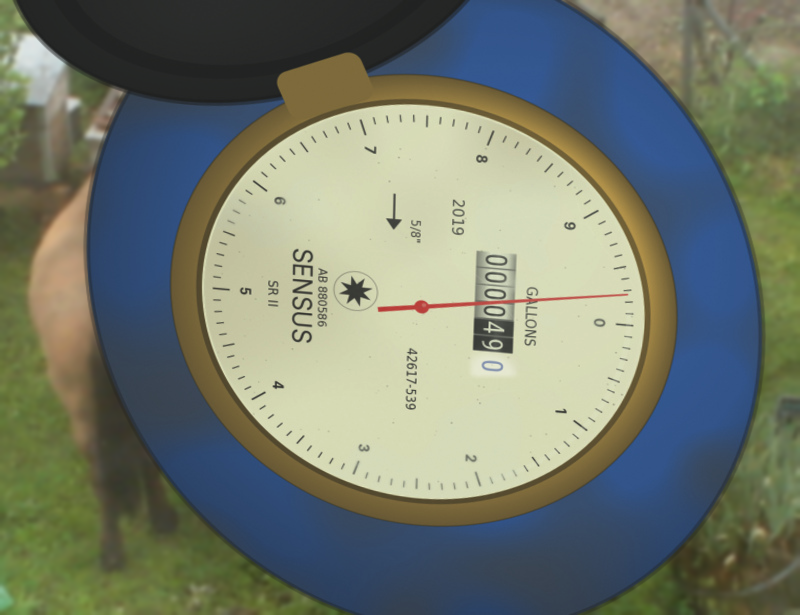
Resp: 489.7 gal
